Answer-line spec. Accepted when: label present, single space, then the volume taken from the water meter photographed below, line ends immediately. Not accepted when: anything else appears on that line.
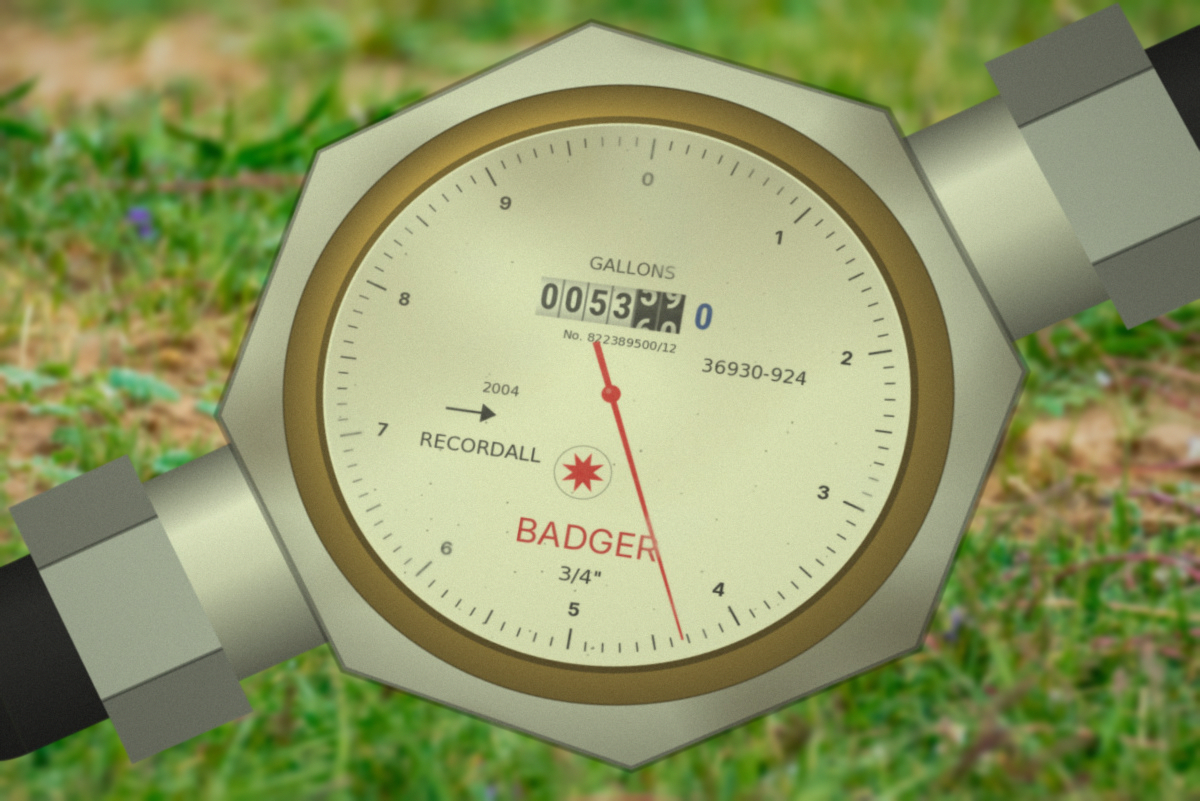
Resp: 53594.3 gal
